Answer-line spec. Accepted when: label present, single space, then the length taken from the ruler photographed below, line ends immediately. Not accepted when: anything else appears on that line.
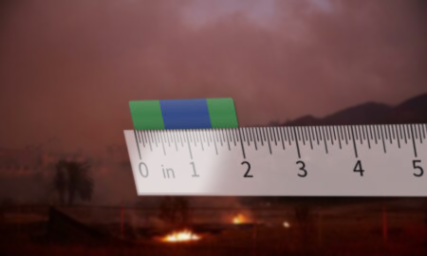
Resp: 2 in
